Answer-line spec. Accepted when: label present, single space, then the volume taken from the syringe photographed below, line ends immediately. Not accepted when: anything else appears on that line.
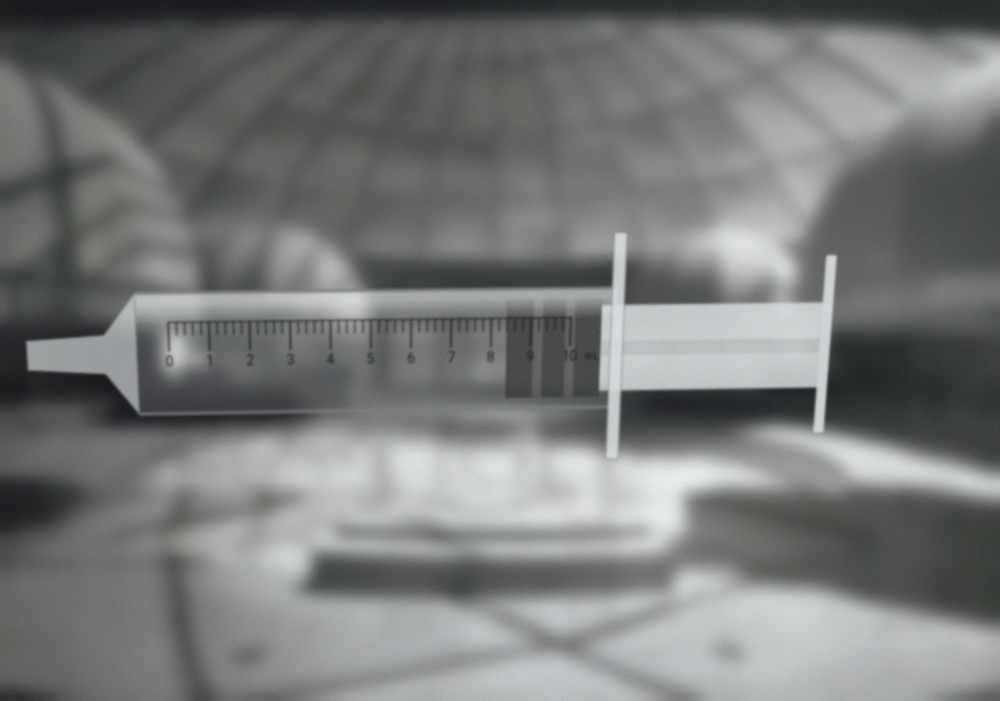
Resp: 8.4 mL
